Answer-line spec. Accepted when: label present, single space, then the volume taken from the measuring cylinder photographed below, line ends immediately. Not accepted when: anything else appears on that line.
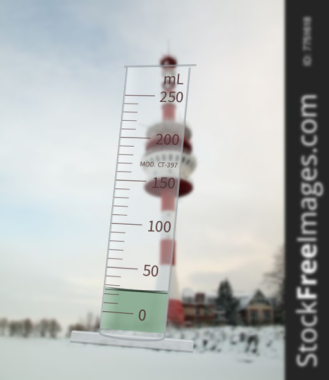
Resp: 25 mL
